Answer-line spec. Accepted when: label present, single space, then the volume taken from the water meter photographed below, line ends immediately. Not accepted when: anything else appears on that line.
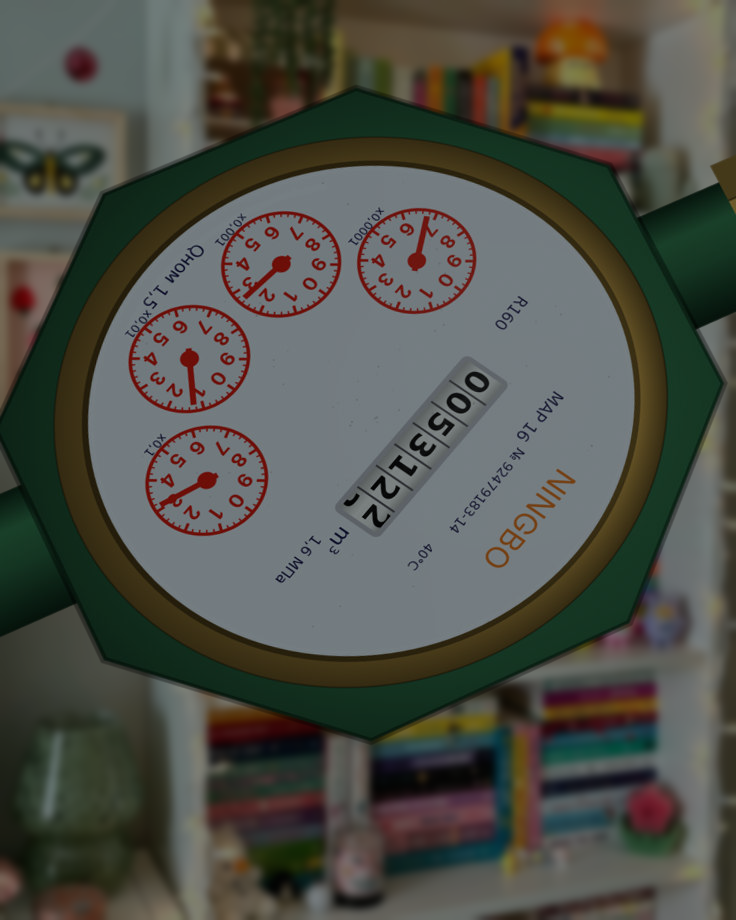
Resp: 53122.3126 m³
